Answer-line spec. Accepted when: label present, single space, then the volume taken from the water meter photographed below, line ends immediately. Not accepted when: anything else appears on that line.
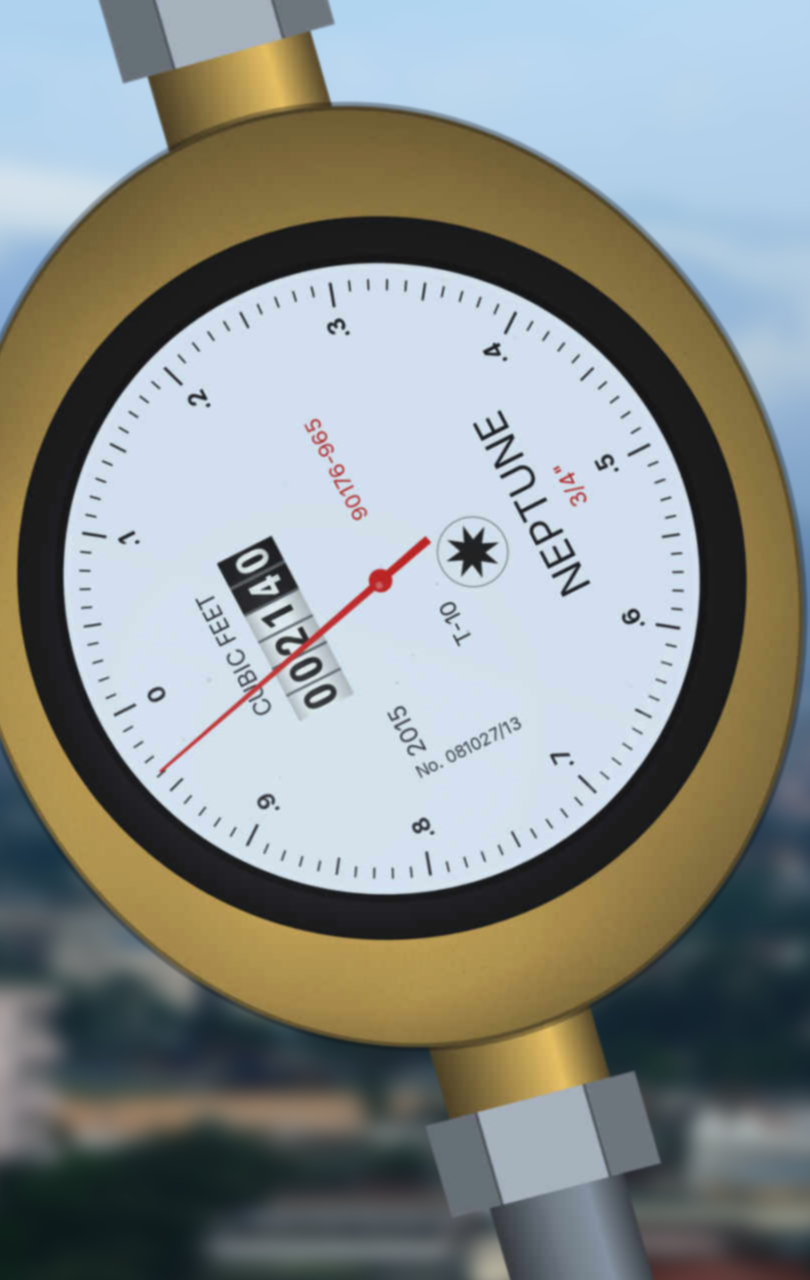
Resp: 2139.96 ft³
